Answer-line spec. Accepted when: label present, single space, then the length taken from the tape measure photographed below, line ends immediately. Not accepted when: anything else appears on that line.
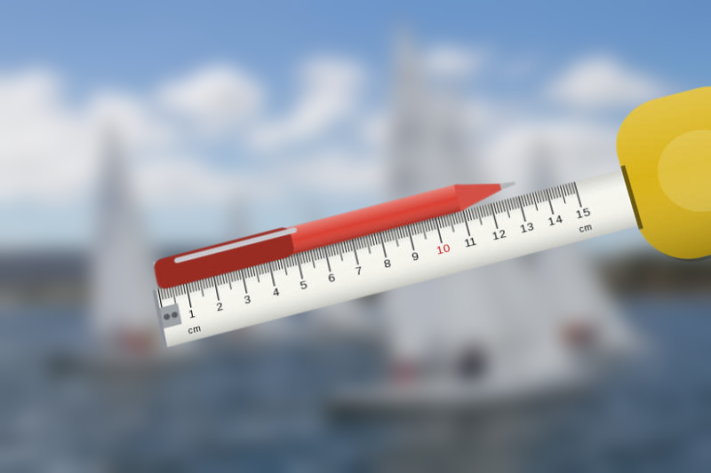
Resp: 13 cm
